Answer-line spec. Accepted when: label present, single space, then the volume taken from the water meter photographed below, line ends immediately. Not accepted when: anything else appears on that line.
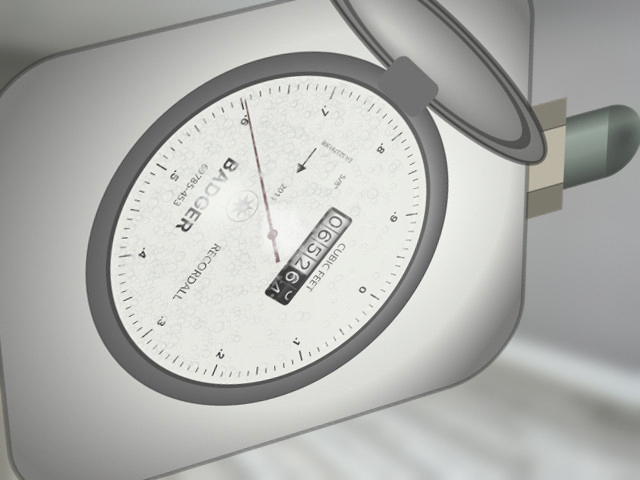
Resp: 65263.60 ft³
